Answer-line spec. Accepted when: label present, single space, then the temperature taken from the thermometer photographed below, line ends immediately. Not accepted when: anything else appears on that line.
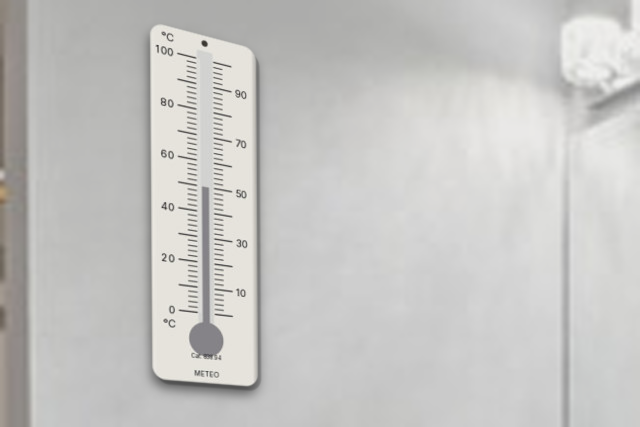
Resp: 50 °C
